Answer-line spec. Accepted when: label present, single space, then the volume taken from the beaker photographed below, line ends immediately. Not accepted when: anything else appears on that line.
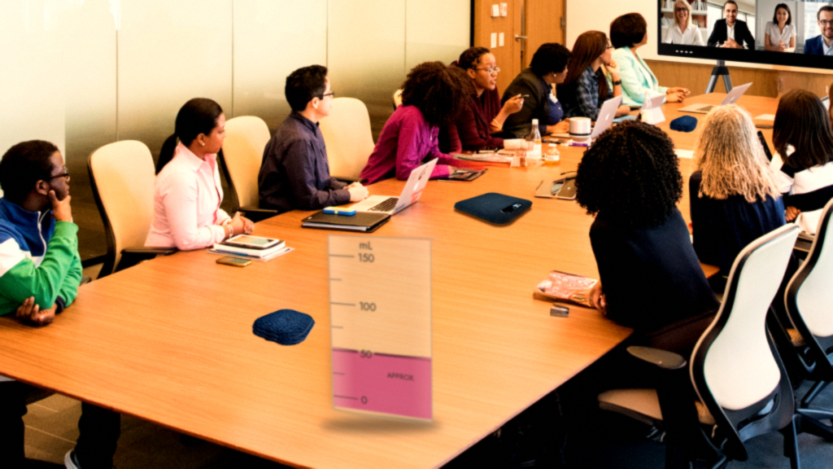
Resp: 50 mL
